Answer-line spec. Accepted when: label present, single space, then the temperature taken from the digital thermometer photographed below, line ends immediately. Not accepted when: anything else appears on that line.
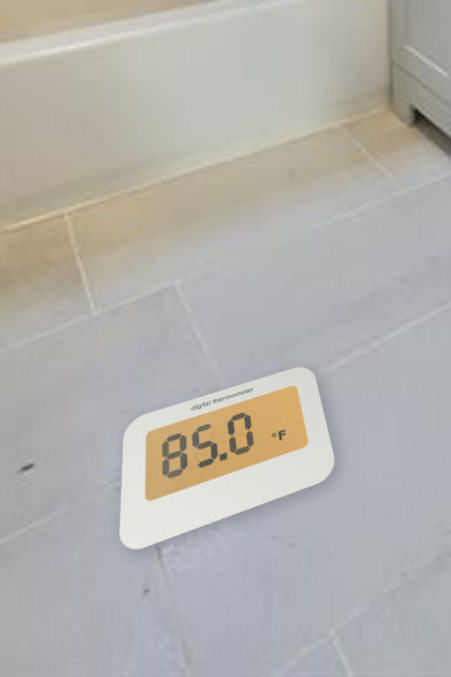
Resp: 85.0 °F
